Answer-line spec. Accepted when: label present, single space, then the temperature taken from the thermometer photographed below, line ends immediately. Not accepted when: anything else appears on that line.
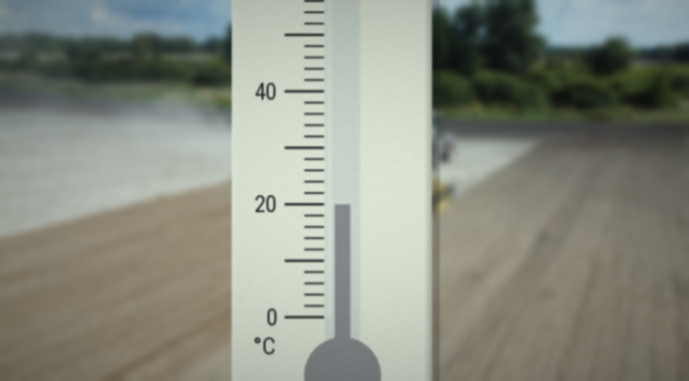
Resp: 20 °C
